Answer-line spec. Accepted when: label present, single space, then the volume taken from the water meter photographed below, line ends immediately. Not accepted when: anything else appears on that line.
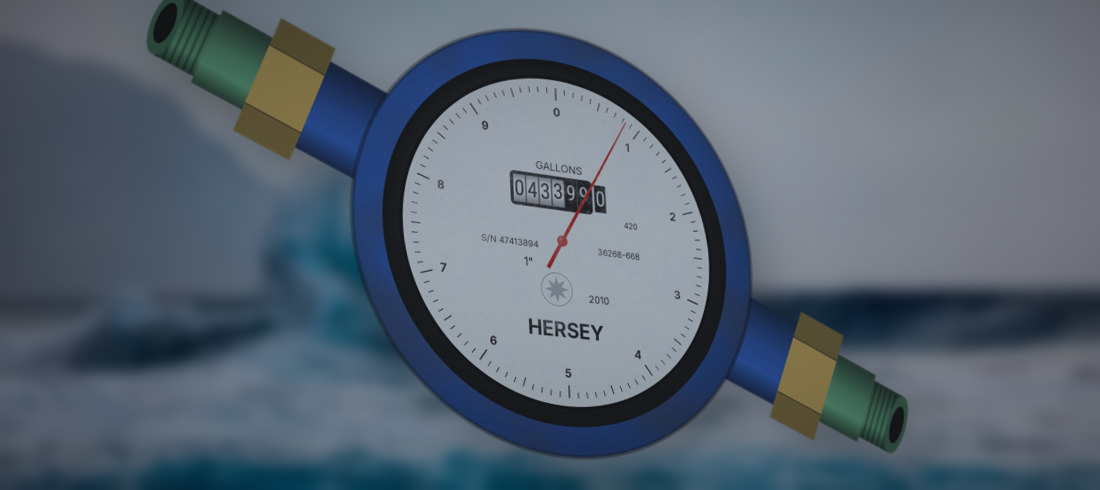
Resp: 433990.8 gal
